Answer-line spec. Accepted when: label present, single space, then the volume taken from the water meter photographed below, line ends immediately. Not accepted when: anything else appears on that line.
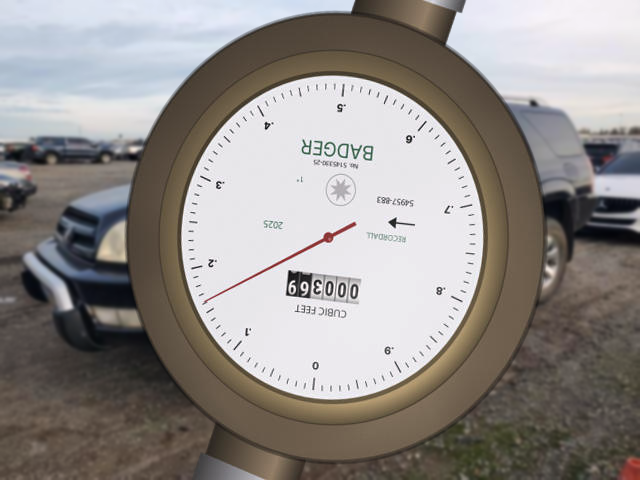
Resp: 369.16 ft³
